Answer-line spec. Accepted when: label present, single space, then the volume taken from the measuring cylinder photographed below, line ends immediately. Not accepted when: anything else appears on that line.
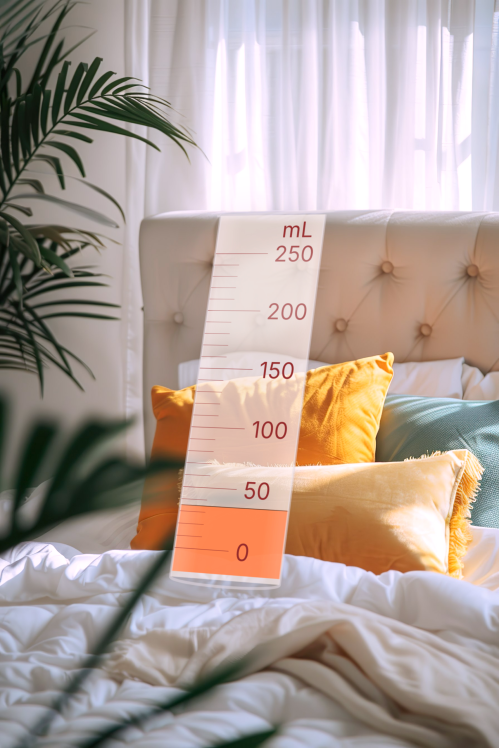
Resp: 35 mL
